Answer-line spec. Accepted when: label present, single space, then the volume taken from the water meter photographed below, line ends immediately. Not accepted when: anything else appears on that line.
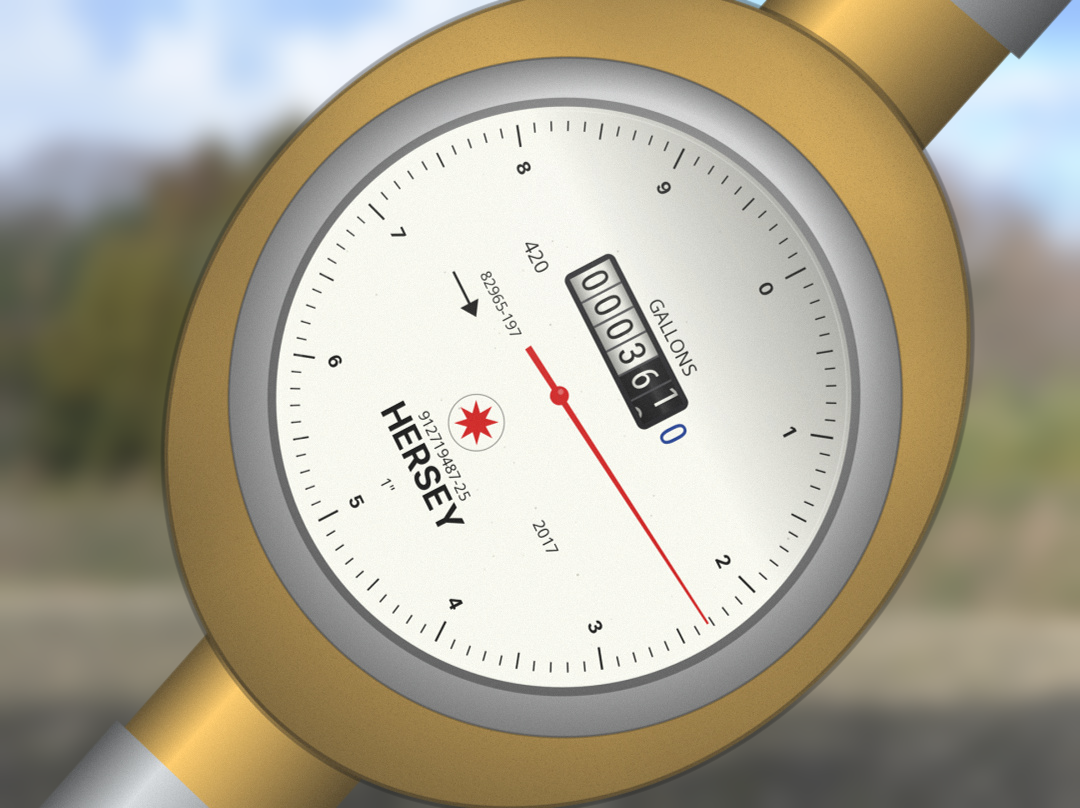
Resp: 3612.3 gal
